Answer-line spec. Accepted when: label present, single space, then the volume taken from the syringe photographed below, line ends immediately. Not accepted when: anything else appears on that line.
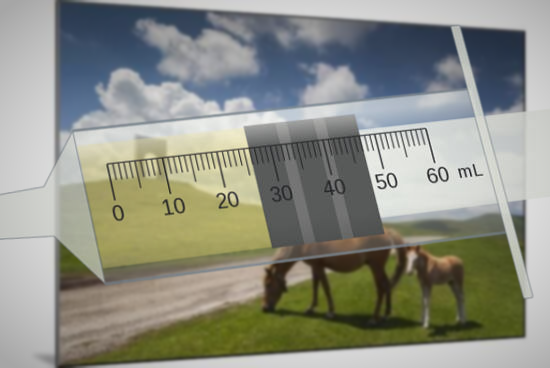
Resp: 26 mL
